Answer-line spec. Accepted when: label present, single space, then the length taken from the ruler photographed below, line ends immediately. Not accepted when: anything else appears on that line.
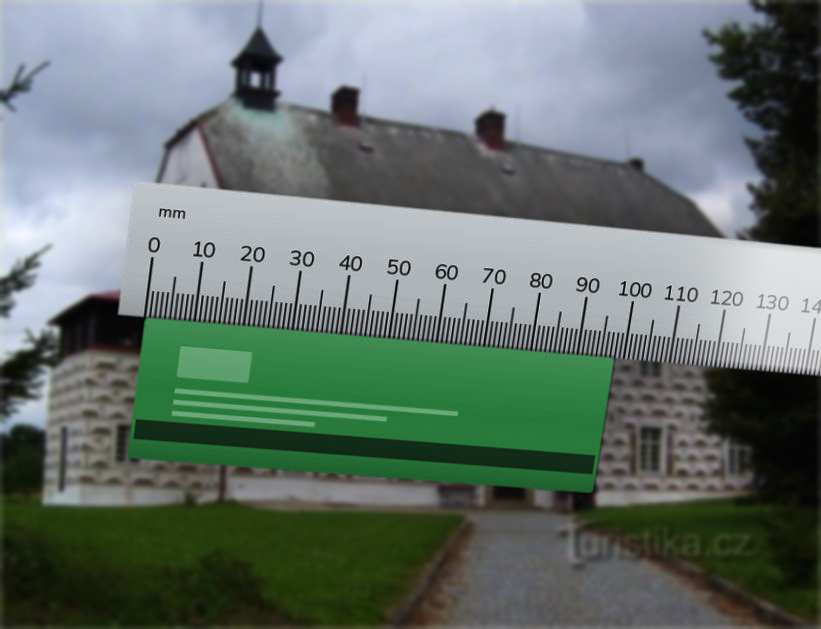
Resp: 98 mm
